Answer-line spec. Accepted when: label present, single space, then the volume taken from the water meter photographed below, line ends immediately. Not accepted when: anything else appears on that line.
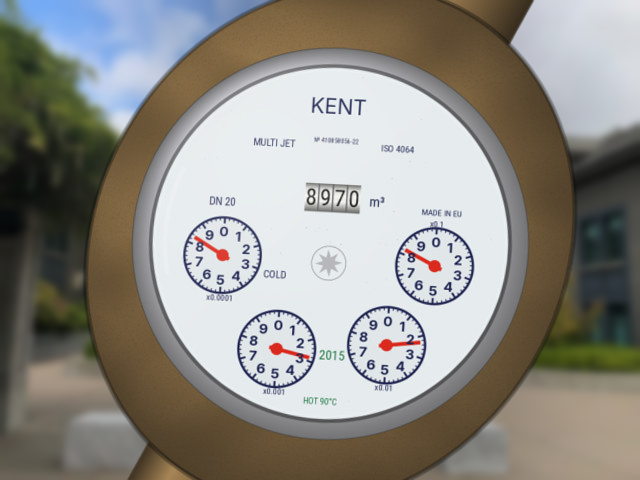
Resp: 8970.8228 m³
